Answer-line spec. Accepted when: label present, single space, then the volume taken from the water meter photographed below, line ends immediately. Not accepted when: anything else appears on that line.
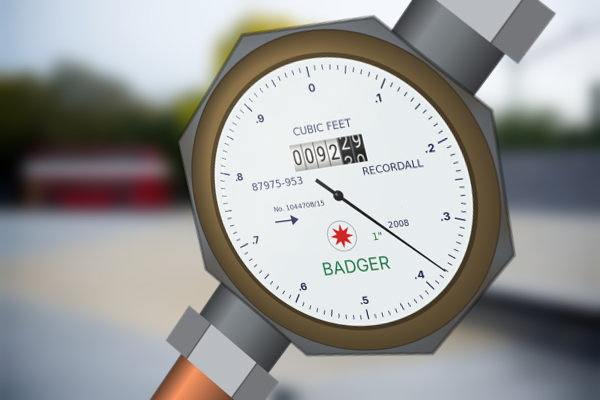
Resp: 9229.37 ft³
